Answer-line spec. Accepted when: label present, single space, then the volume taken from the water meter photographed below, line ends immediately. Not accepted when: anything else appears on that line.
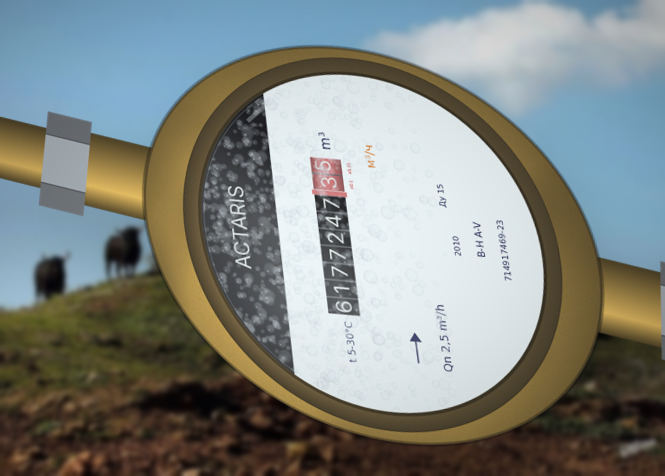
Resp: 6177247.35 m³
